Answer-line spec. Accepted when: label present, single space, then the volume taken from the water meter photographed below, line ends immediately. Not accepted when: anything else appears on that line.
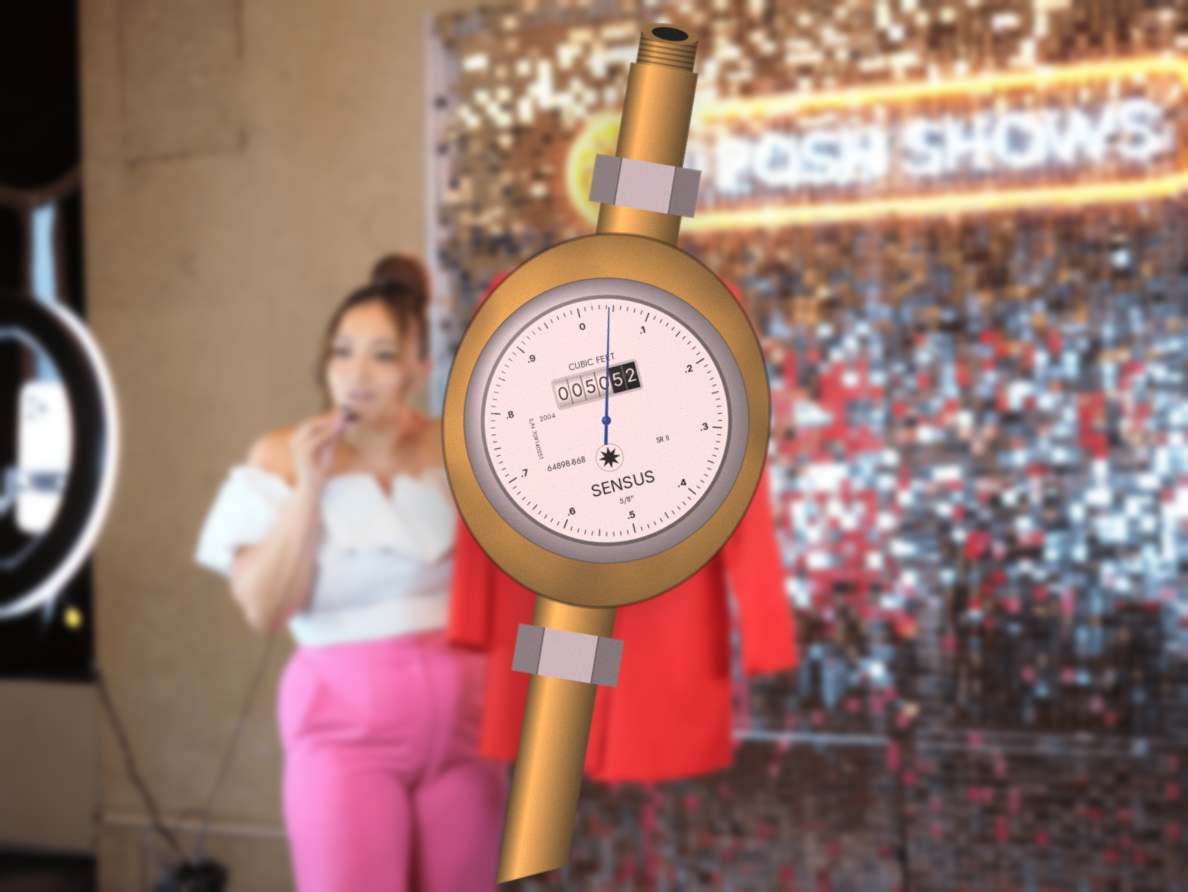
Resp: 5052.04 ft³
